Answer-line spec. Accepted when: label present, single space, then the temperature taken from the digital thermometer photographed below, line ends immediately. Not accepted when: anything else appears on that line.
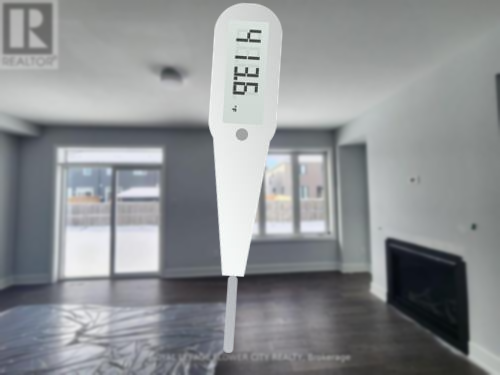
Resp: 413.6 °F
